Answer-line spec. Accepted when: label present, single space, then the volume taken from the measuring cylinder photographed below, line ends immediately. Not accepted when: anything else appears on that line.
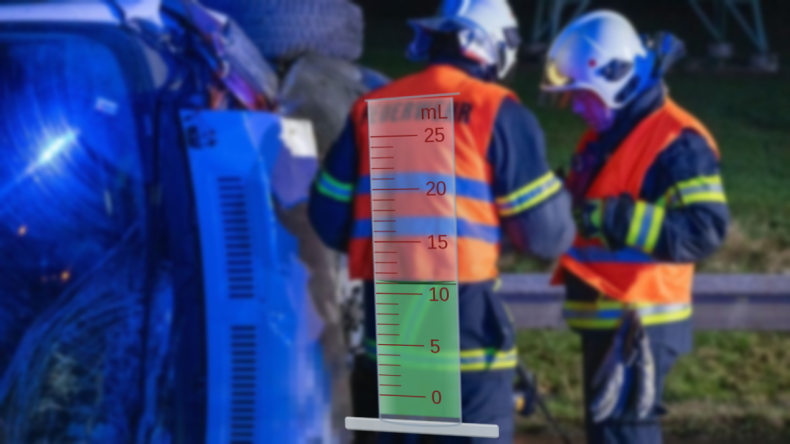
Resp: 11 mL
